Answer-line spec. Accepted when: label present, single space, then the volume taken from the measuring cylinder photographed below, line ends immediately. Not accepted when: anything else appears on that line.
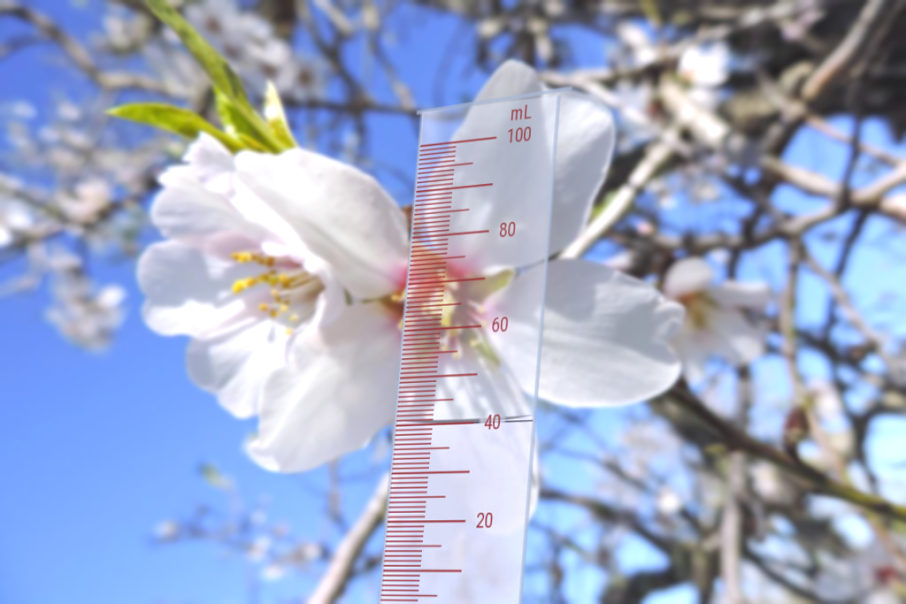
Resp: 40 mL
